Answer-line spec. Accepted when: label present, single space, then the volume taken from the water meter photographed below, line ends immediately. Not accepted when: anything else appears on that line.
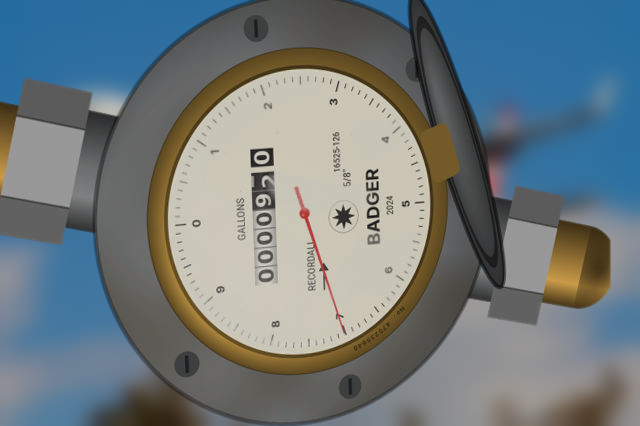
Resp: 917.0 gal
